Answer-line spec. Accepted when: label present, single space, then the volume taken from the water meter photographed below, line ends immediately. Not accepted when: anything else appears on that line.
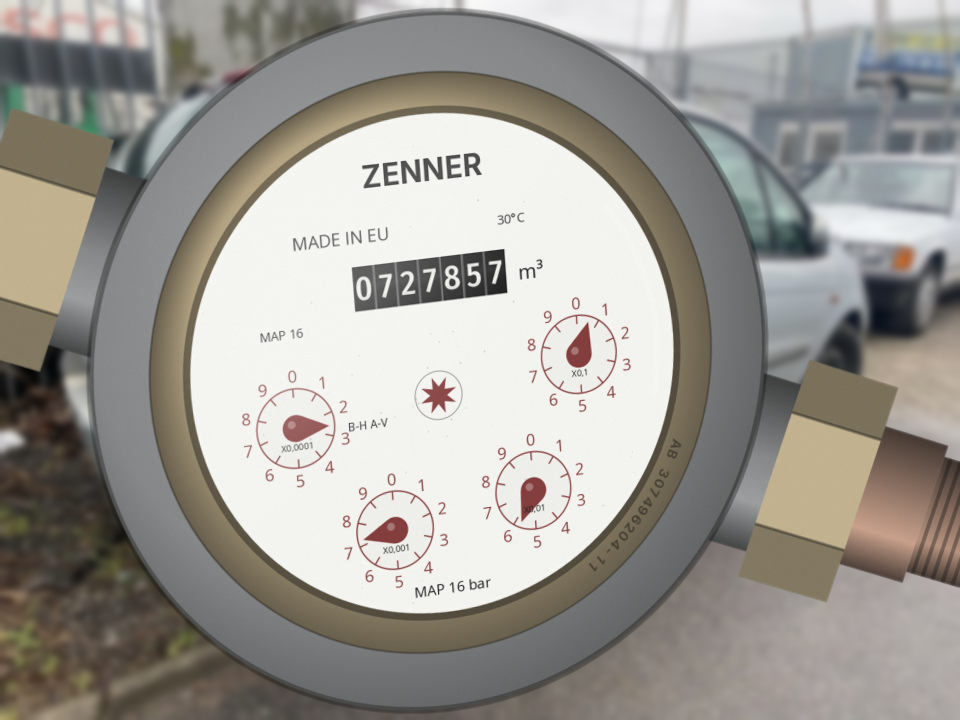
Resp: 727857.0572 m³
